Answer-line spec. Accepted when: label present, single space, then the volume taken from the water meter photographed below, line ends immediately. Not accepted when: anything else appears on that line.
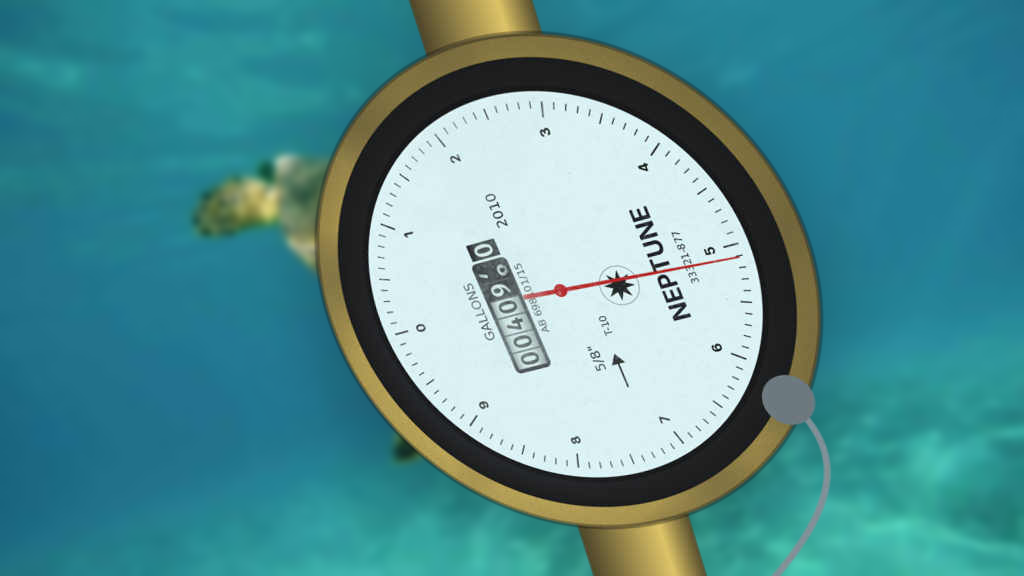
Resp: 40975.1 gal
